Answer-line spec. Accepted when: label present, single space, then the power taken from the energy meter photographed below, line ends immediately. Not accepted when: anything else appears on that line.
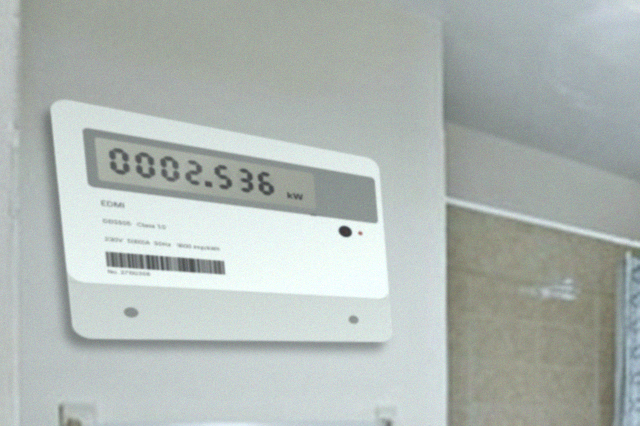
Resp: 2.536 kW
